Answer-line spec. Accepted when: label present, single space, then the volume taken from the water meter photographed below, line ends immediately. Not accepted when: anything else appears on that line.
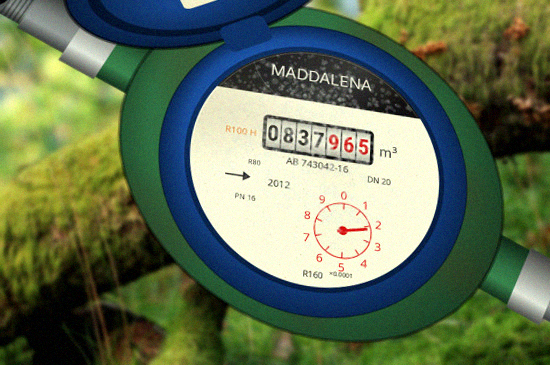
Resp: 837.9652 m³
